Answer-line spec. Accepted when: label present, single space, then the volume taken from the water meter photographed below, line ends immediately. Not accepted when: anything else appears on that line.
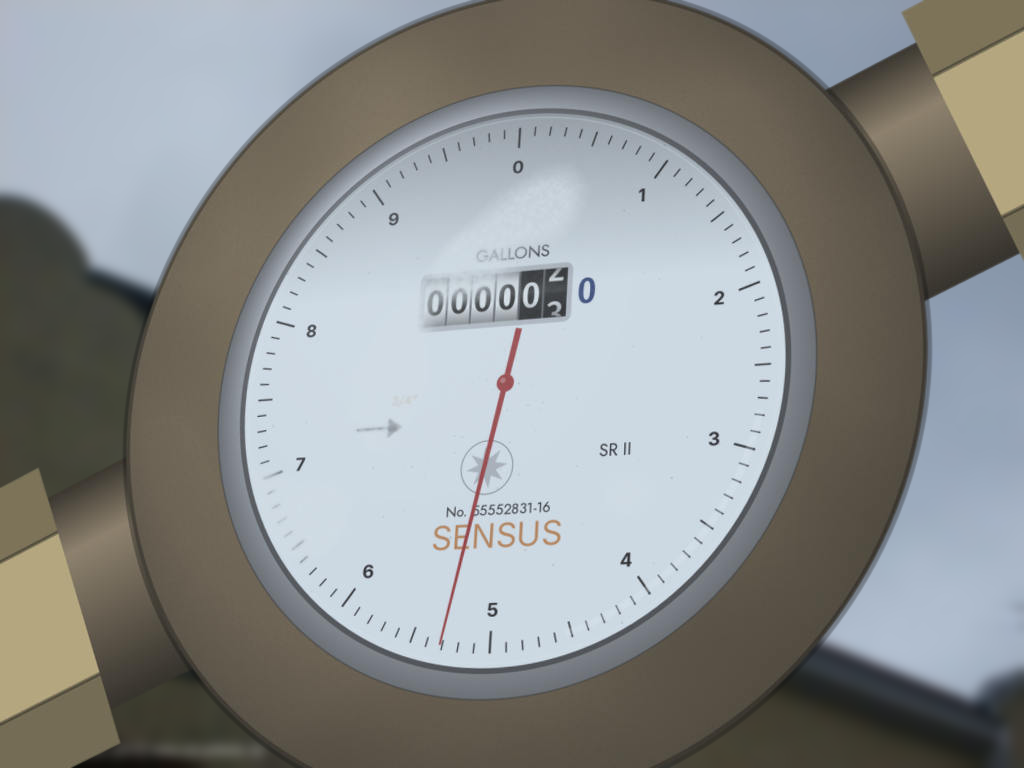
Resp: 25.3 gal
